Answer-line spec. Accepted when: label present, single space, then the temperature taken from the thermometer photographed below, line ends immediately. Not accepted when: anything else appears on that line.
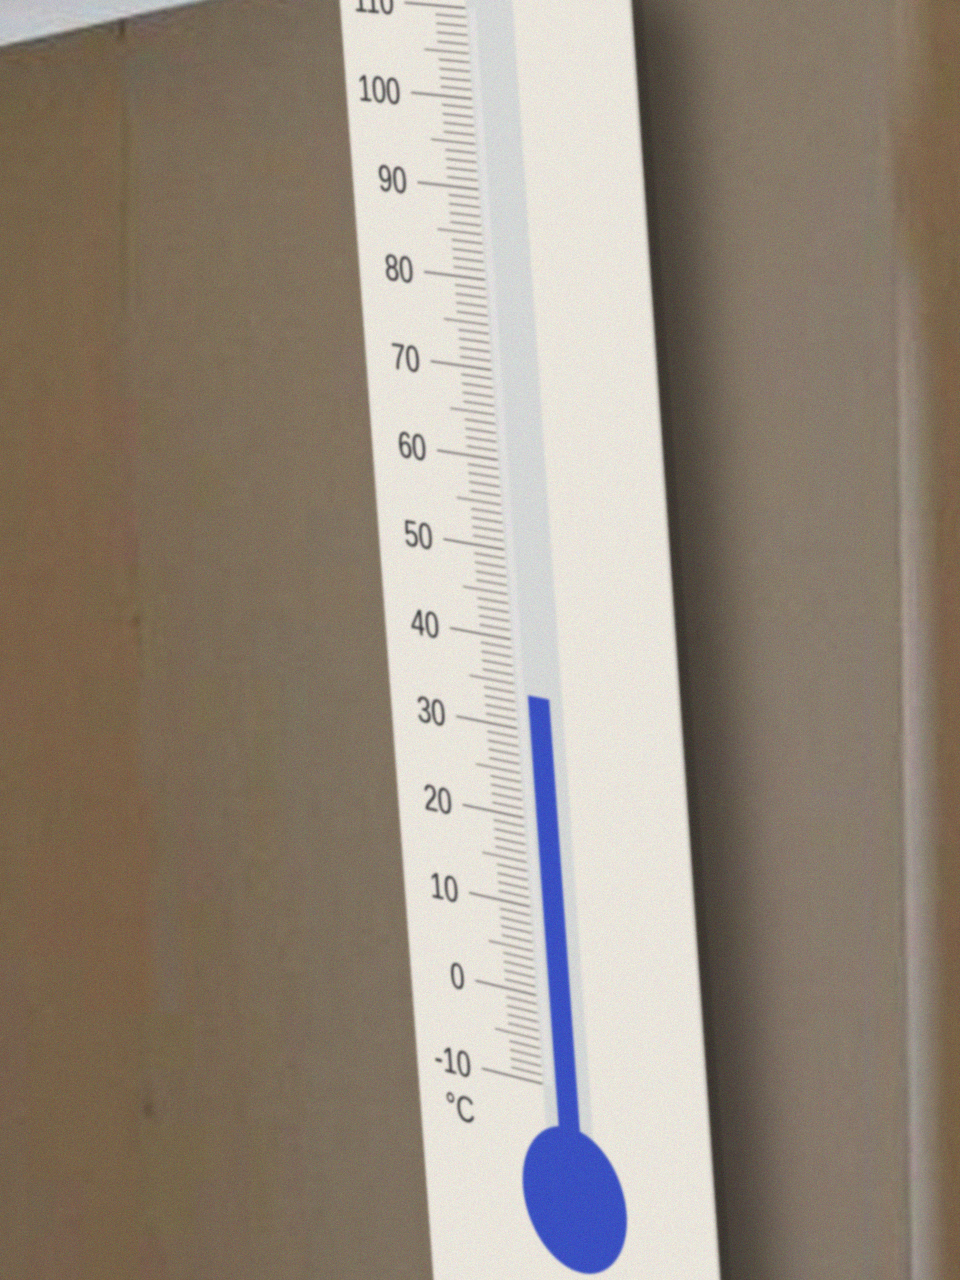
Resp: 34 °C
